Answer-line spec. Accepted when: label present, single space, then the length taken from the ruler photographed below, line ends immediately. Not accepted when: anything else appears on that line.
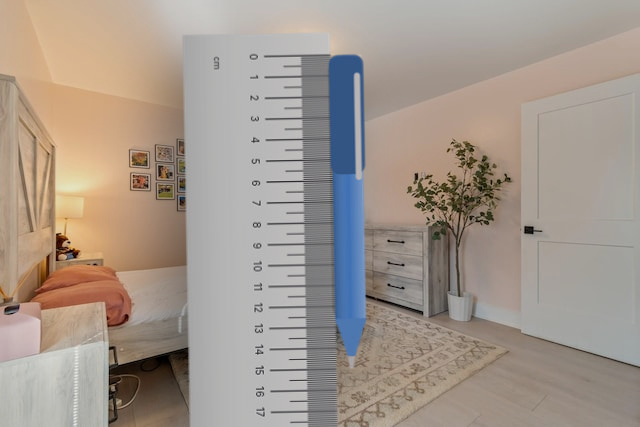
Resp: 15 cm
